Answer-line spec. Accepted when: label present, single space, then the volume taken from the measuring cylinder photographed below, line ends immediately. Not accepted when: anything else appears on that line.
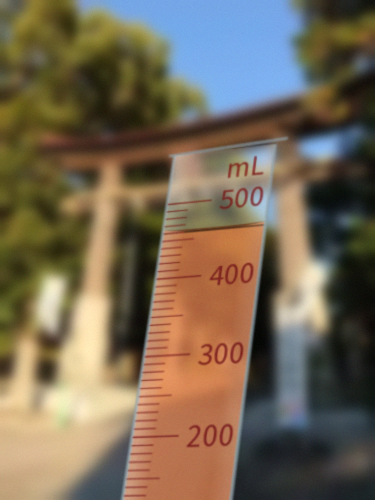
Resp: 460 mL
